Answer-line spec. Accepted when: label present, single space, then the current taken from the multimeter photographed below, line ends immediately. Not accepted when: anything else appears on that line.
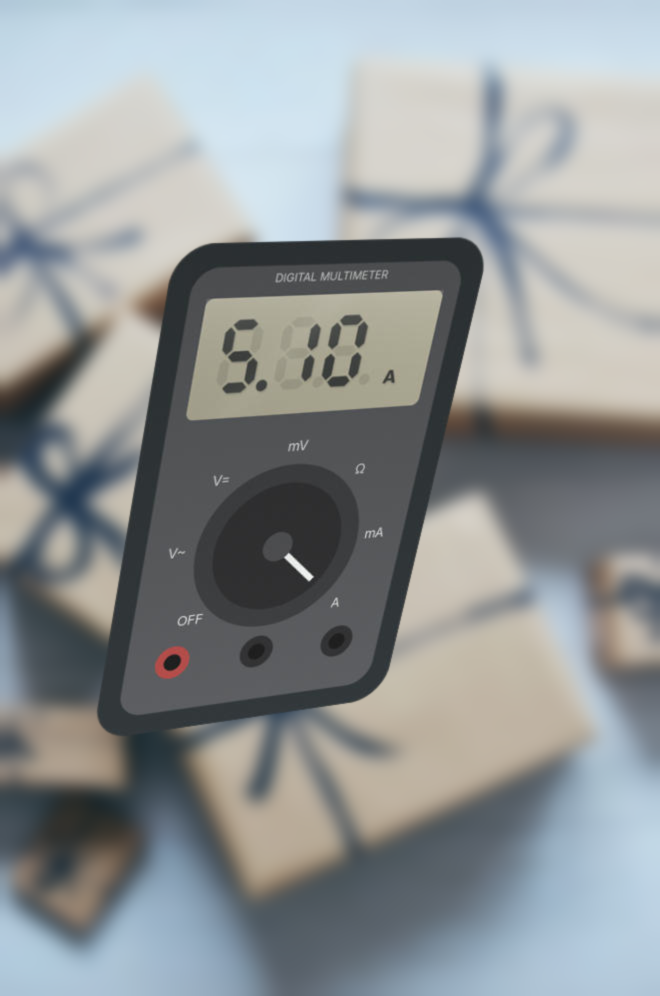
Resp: 5.10 A
